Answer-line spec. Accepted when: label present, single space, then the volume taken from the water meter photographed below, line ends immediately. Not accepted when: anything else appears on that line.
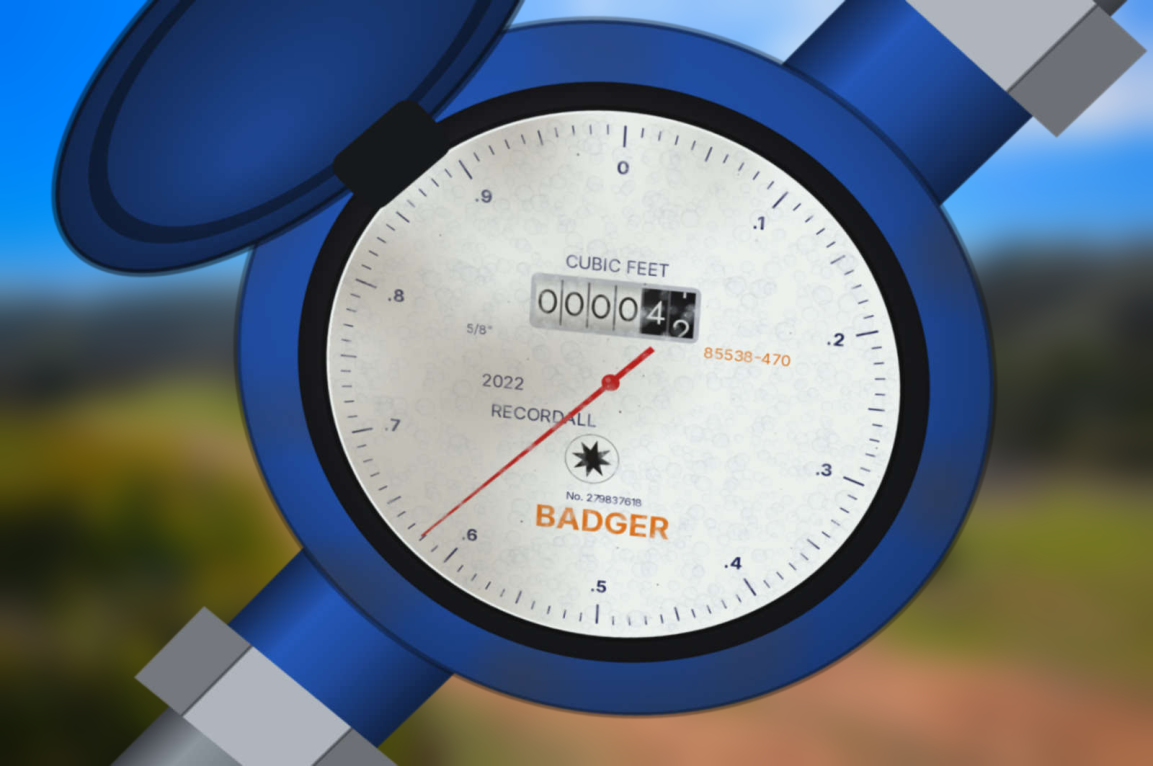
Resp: 41.62 ft³
